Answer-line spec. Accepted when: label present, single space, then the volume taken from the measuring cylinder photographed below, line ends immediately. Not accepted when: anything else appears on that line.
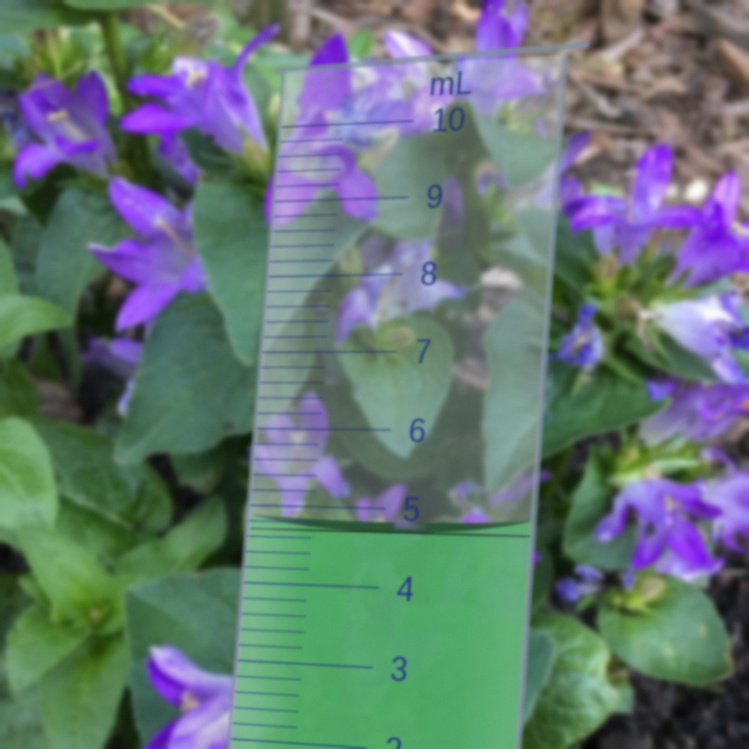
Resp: 4.7 mL
